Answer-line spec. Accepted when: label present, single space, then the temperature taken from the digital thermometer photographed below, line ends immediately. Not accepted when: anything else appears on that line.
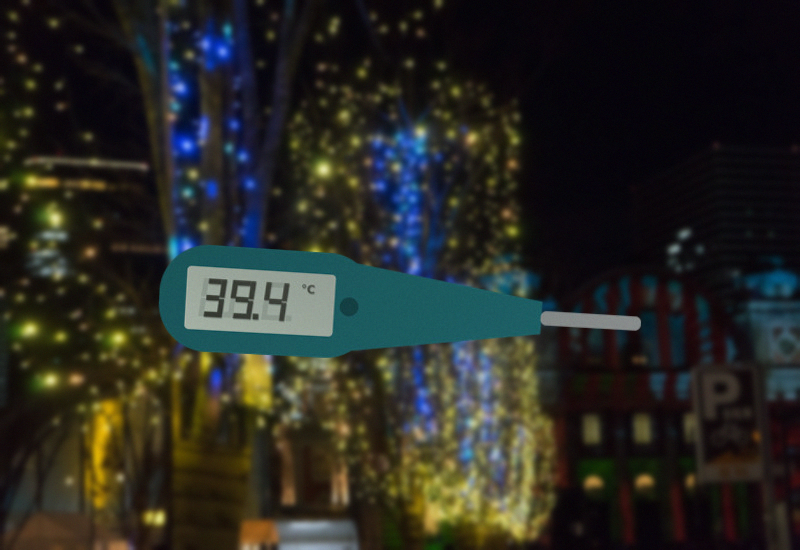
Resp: 39.4 °C
